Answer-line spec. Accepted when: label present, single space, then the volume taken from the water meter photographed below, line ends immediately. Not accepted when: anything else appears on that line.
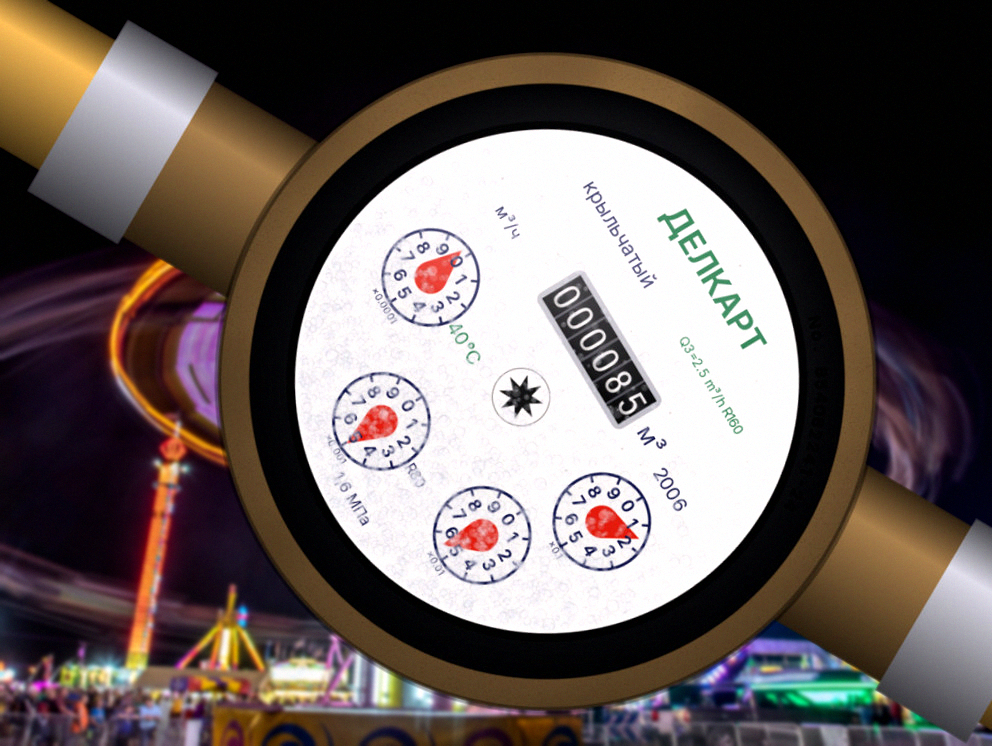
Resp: 85.1549 m³
